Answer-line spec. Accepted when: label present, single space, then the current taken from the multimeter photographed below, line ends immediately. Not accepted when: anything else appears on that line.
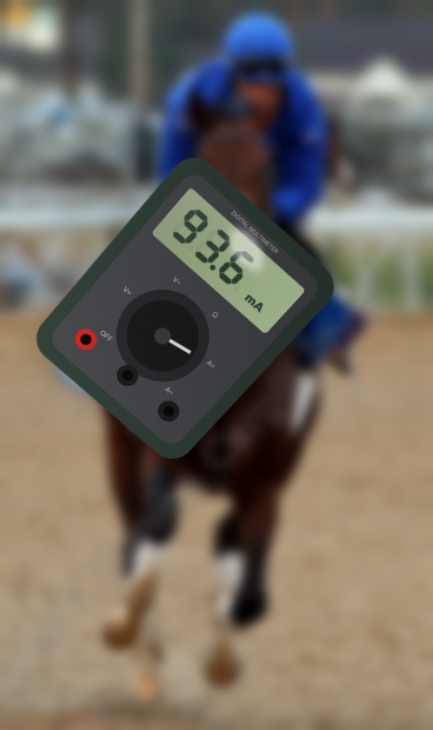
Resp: 93.6 mA
